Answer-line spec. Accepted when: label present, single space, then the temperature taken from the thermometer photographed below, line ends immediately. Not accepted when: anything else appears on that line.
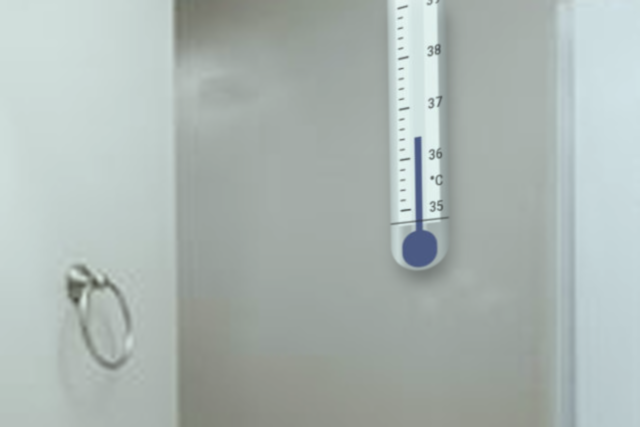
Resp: 36.4 °C
